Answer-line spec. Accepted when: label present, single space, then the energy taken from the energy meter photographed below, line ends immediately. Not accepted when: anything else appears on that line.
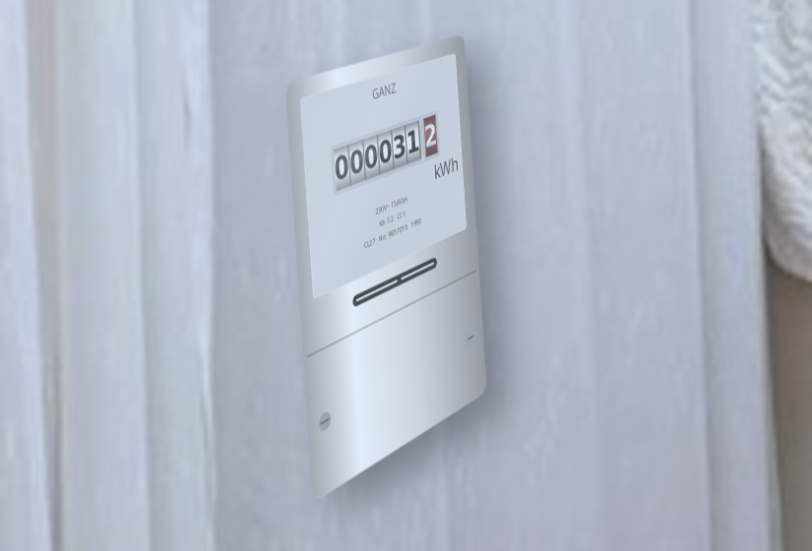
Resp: 31.2 kWh
